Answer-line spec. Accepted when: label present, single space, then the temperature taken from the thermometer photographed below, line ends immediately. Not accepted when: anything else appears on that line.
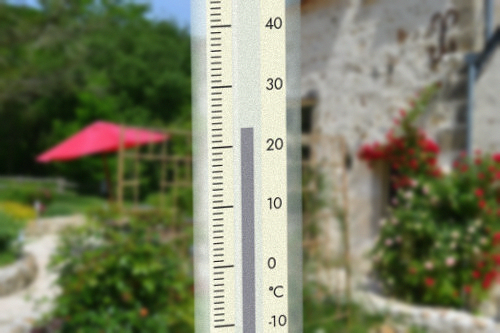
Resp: 23 °C
